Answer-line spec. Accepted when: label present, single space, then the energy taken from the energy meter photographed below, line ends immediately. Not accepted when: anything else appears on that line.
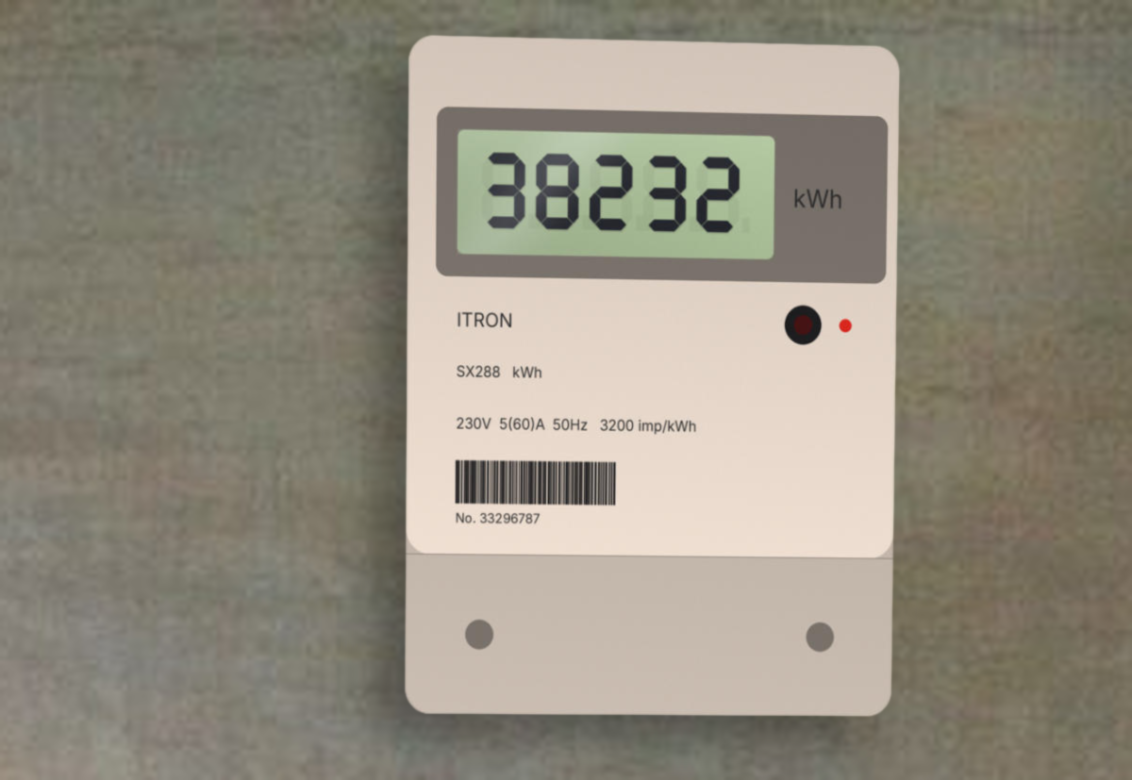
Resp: 38232 kWh
